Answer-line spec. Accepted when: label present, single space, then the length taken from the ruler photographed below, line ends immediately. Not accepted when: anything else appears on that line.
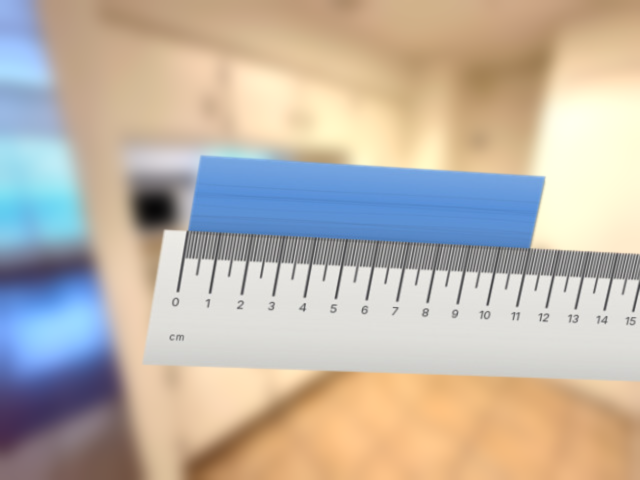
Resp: 11 cm
